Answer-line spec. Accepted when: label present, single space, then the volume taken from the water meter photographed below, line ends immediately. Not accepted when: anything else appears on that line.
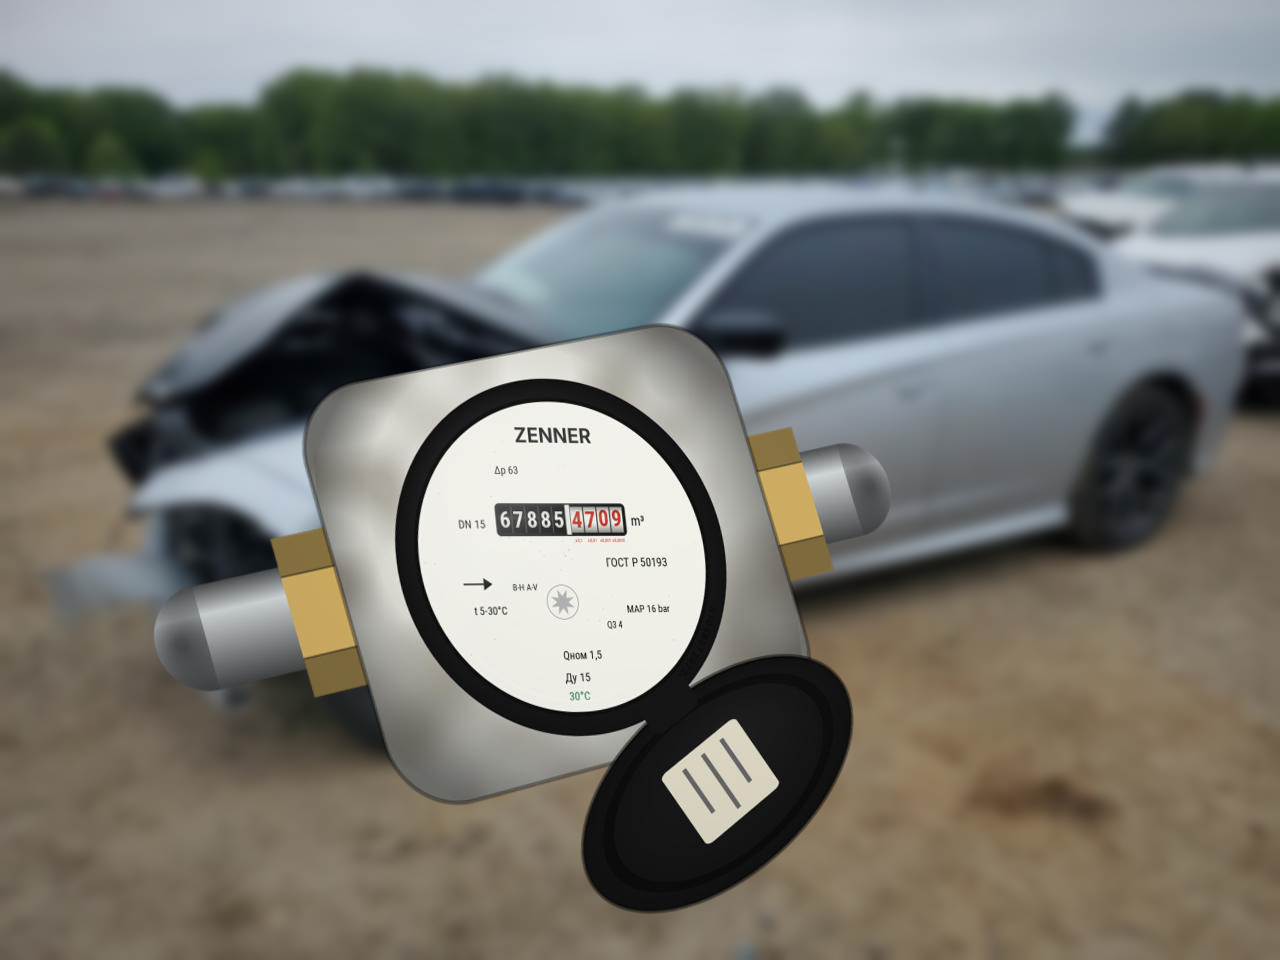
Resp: 67885.4709 m³
